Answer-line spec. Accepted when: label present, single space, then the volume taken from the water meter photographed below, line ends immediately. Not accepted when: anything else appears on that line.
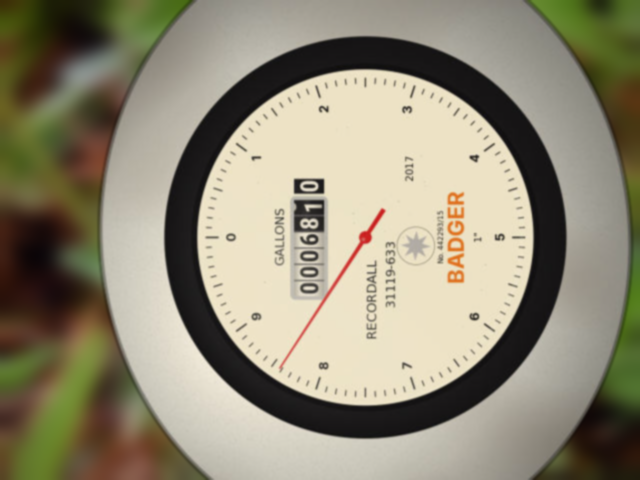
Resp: 6808.4 gal
